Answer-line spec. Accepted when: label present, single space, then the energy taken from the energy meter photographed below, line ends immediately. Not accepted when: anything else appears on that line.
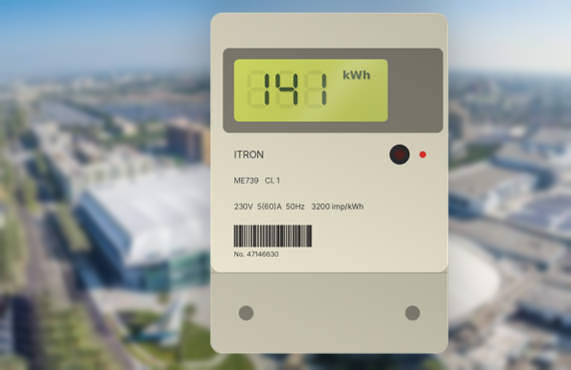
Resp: 141 kWh
